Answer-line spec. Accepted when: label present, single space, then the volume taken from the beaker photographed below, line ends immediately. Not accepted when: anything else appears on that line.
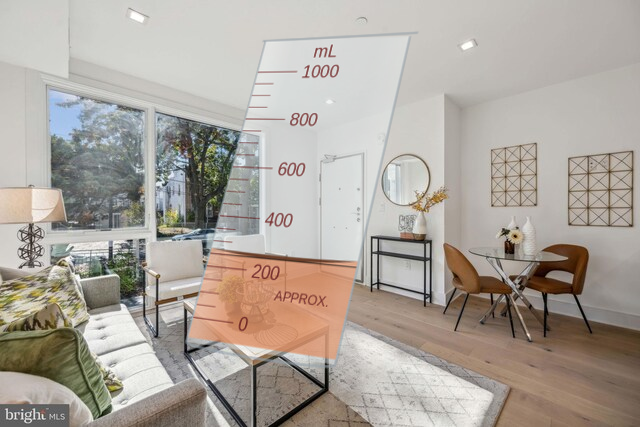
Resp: 250 mL
